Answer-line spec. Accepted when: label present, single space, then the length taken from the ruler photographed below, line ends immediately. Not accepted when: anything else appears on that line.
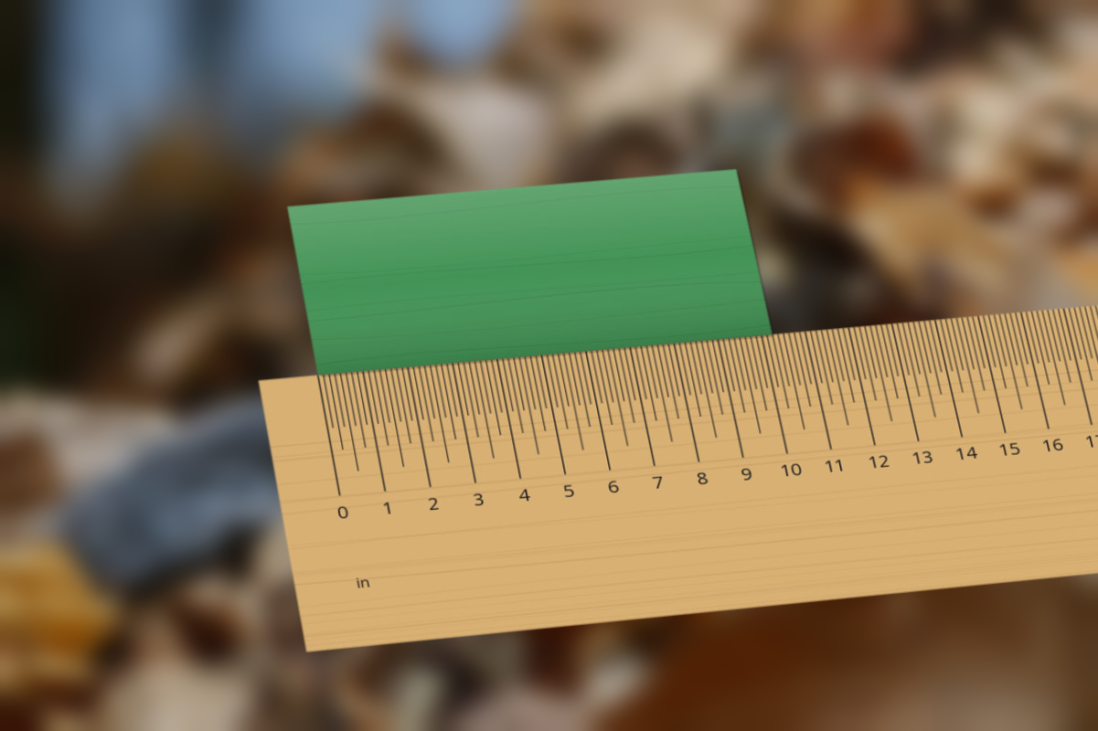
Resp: 10.25 in
